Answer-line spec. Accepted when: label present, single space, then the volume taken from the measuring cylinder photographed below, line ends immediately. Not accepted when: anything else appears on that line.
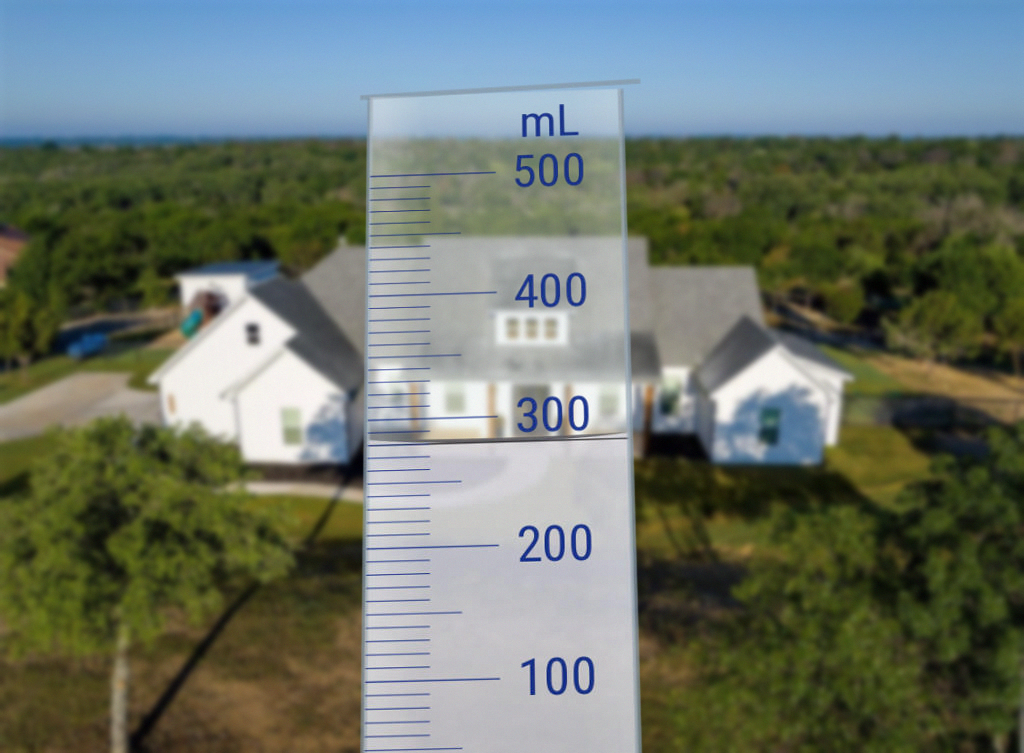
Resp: 280 mL
